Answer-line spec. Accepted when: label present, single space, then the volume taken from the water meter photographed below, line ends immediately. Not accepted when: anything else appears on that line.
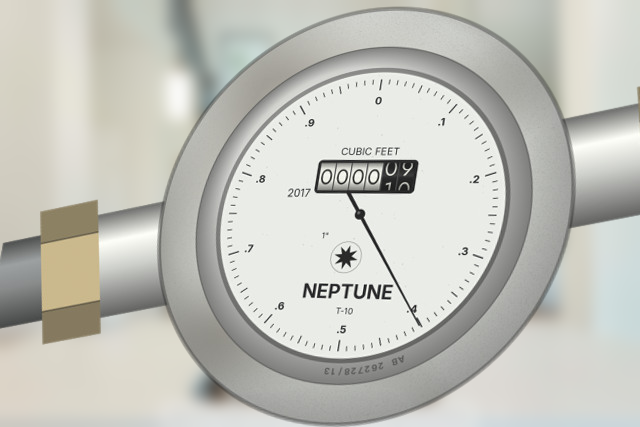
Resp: 9.40 ft³
